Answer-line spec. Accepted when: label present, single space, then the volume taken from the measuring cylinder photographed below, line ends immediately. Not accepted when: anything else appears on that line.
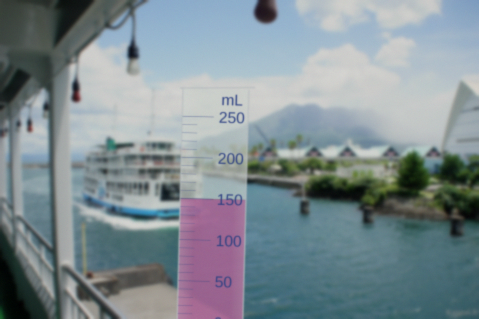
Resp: 150 mL
